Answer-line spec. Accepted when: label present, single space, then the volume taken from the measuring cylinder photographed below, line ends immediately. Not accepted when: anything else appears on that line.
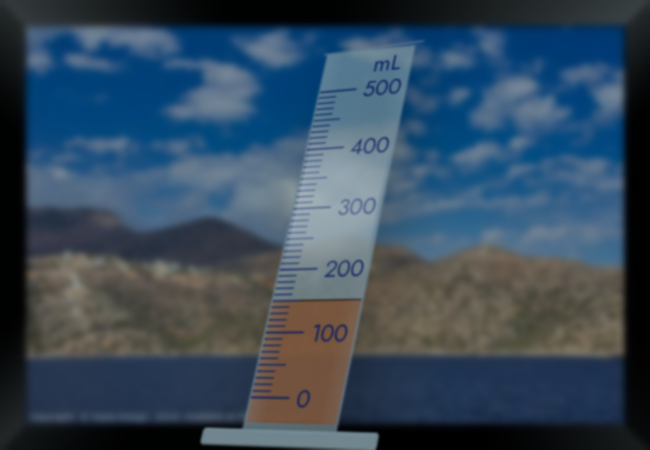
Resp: 150 mL
